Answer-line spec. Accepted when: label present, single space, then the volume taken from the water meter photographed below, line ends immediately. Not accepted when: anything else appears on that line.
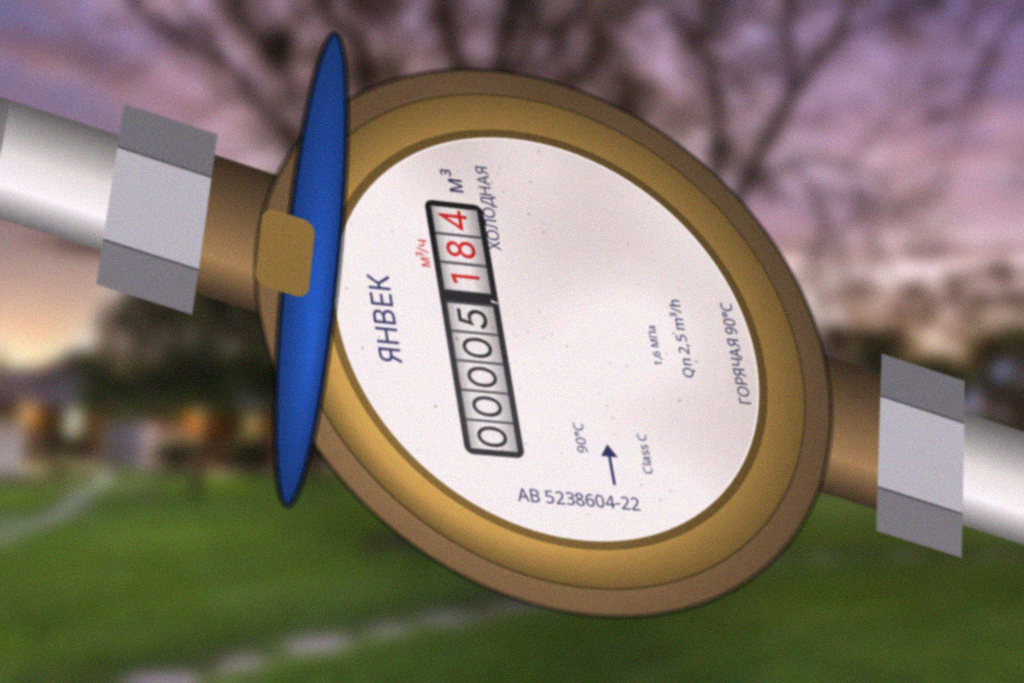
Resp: 5.184 m³
